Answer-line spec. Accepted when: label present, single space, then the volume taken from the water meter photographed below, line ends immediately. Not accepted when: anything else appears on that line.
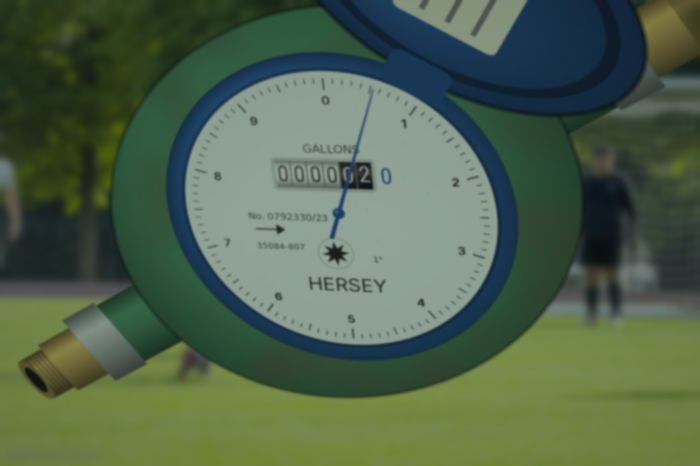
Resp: 20.5 gal
